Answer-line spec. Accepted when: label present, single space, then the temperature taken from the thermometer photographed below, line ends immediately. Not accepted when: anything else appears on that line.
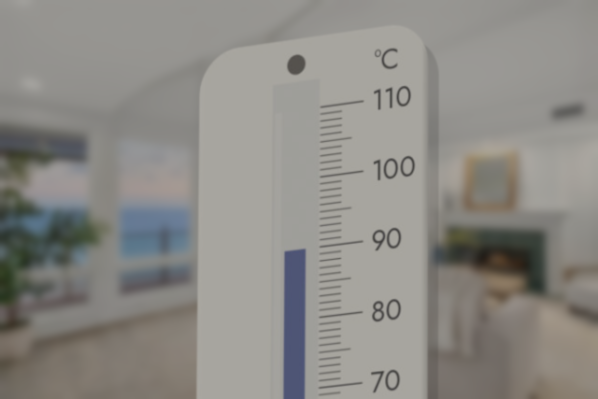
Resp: 90 °C
